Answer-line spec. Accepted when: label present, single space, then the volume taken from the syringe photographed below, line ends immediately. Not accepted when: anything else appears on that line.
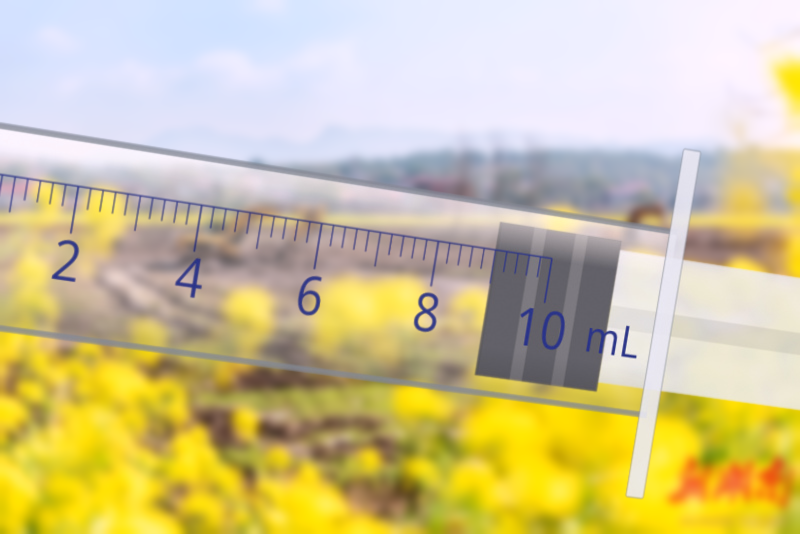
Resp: 9 mL
